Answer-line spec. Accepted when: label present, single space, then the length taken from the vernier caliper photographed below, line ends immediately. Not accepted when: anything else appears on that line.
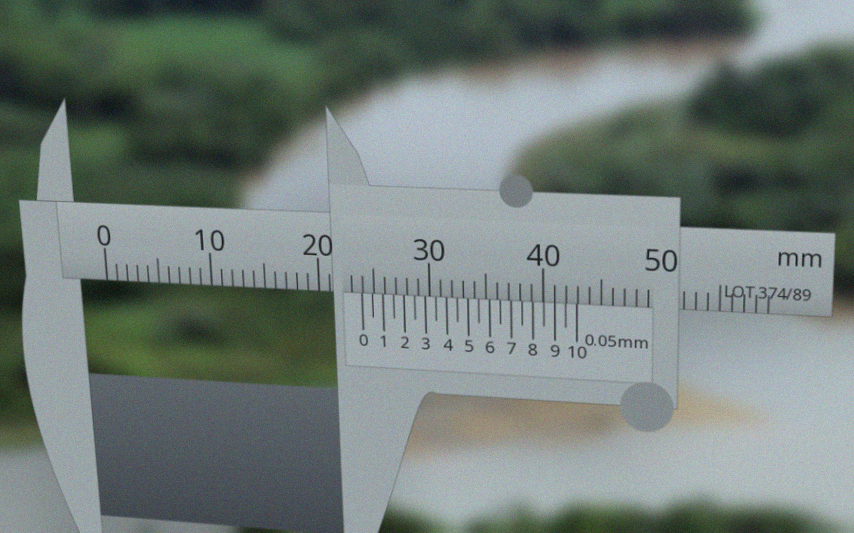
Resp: 23.9 mm
